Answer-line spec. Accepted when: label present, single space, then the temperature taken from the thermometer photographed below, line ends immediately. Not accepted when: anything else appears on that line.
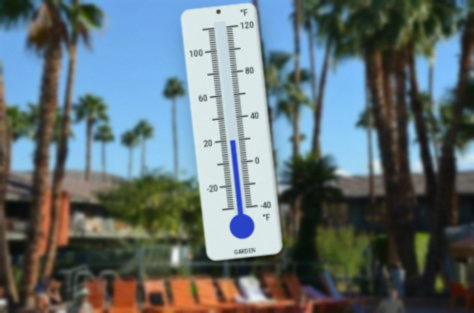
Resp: 20 °F
